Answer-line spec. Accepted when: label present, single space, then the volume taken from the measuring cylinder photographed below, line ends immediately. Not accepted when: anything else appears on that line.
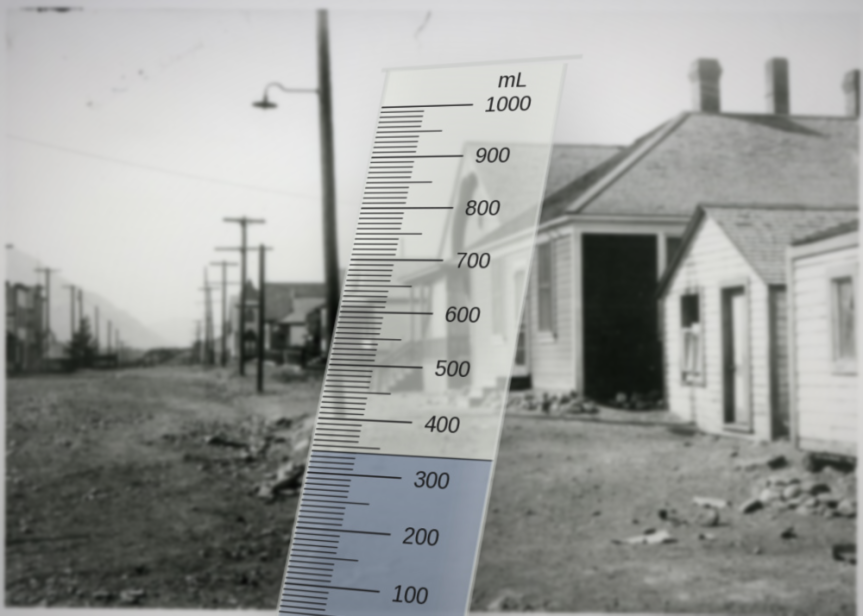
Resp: 340 mL
